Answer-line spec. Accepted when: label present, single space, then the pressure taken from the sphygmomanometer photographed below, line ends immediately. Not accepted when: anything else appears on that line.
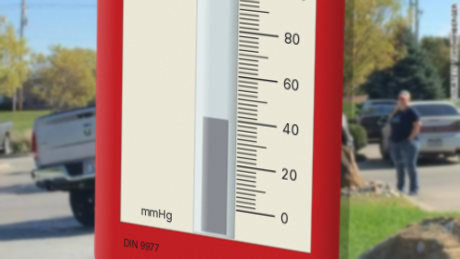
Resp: 40 mmHg
